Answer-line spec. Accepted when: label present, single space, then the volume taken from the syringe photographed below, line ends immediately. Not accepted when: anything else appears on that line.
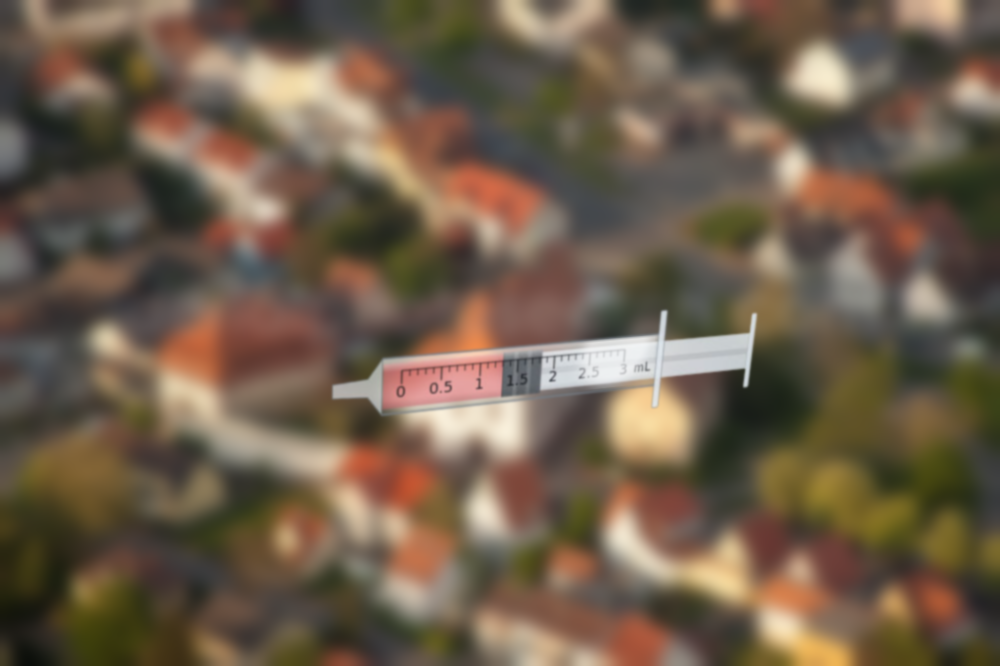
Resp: 1.3 mL
